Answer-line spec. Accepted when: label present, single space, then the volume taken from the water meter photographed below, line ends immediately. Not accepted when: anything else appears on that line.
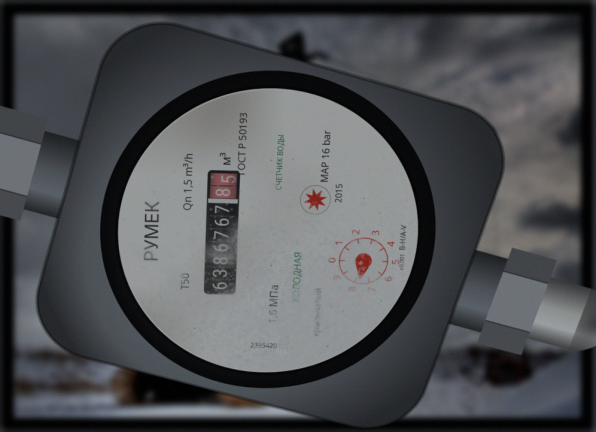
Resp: 6386767.847 m³
